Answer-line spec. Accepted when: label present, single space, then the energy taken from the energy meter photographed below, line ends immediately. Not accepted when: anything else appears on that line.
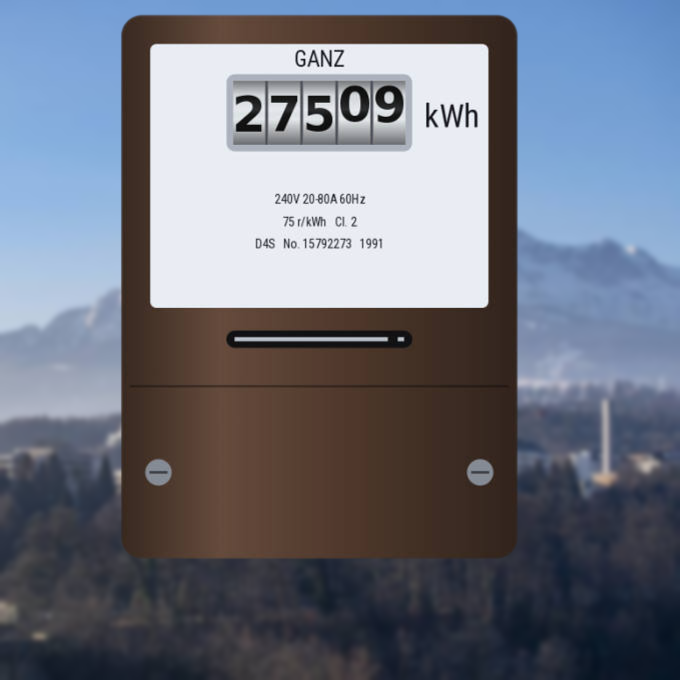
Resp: 27509 kWh
